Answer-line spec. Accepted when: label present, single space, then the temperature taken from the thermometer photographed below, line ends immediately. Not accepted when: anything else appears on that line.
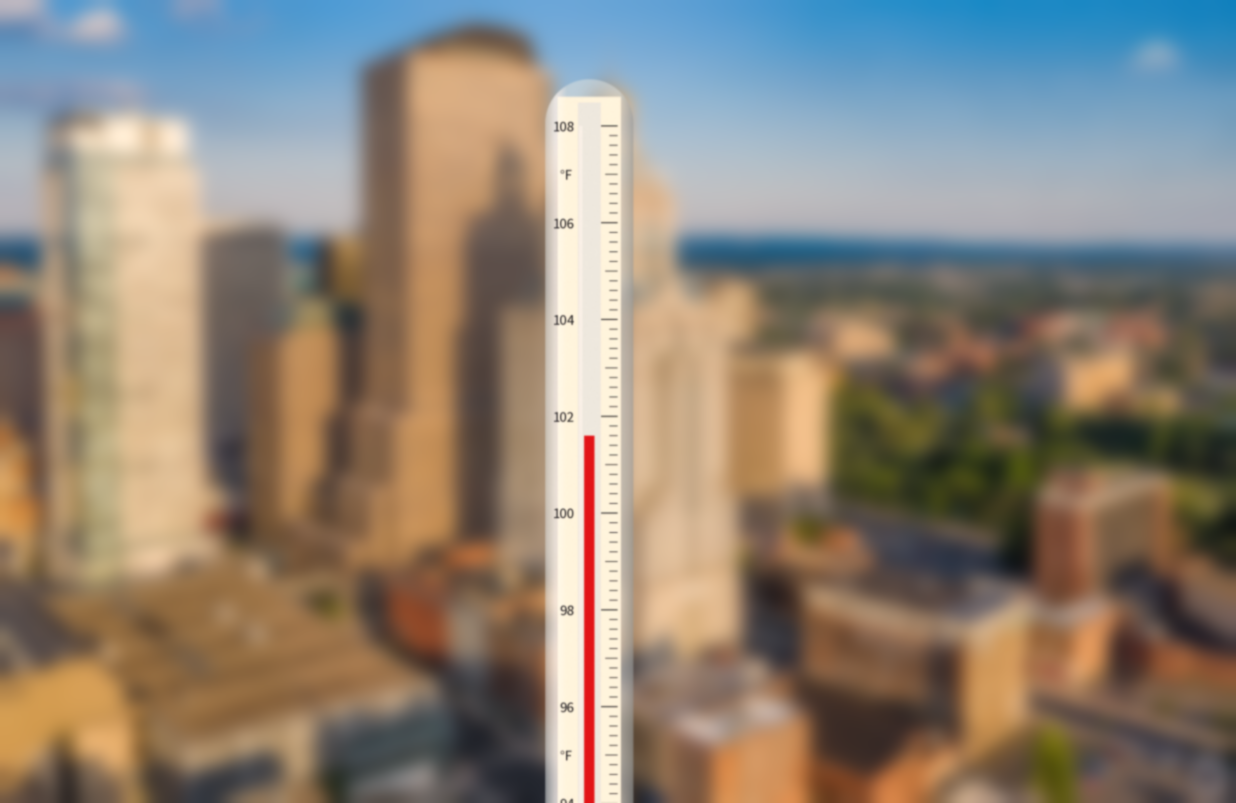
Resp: 101.6 °F
